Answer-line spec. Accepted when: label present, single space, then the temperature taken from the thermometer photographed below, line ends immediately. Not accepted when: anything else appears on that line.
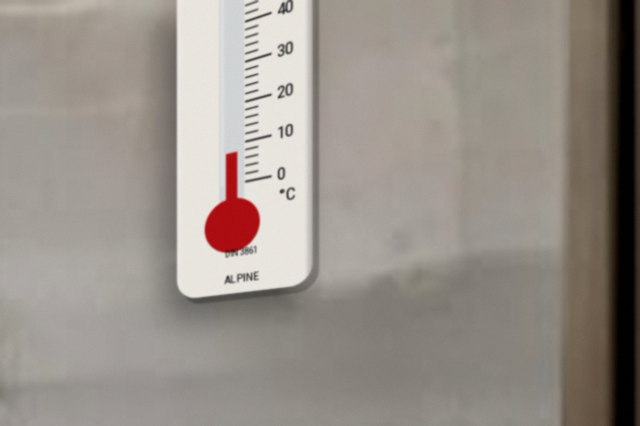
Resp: 8 °C
